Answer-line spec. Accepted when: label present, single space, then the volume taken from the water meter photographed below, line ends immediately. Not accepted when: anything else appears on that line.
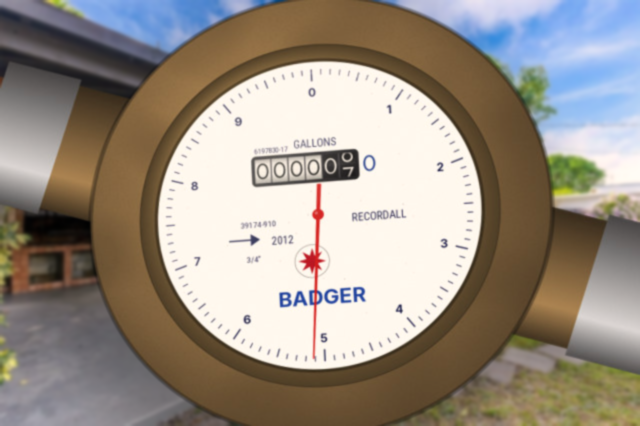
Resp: 65.1 gal
